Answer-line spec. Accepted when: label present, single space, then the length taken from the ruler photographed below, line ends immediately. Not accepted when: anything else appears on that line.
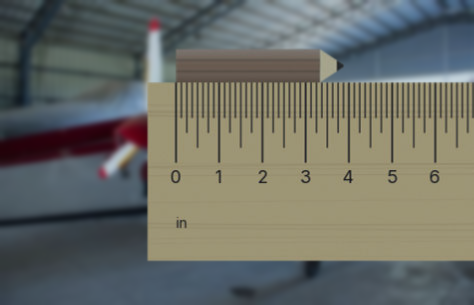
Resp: 3.875 in
